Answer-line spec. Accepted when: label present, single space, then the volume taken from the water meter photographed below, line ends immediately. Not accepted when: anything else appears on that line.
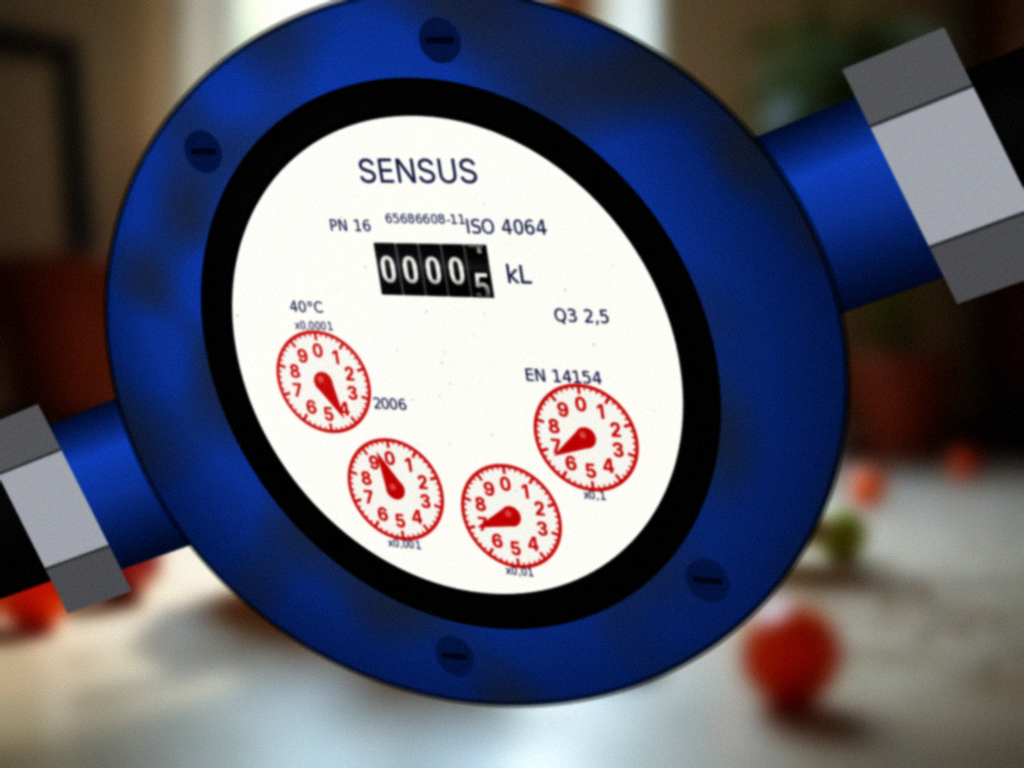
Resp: 4.6694 kL
